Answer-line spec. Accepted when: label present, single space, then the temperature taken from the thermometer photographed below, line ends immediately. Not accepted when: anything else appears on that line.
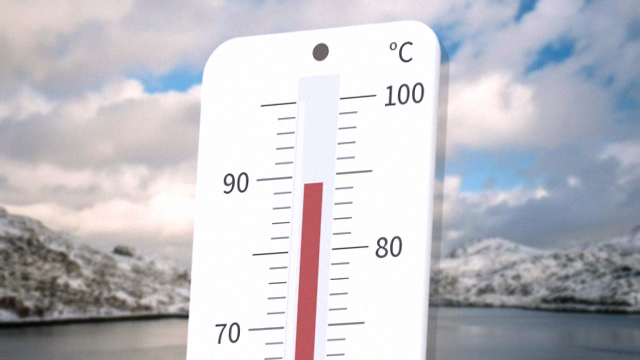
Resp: 89 °C
